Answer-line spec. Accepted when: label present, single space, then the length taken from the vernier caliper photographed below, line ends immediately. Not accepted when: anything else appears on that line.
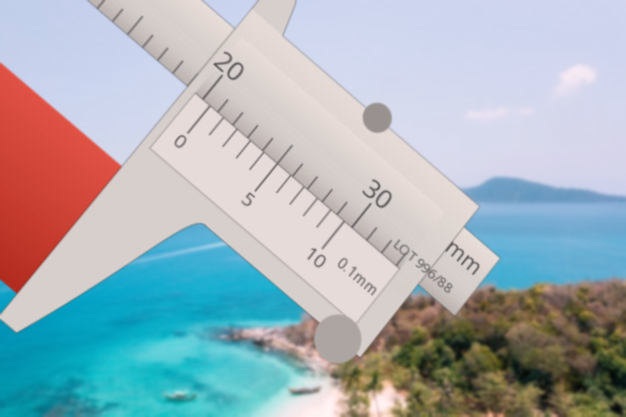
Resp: 20.5 mm
